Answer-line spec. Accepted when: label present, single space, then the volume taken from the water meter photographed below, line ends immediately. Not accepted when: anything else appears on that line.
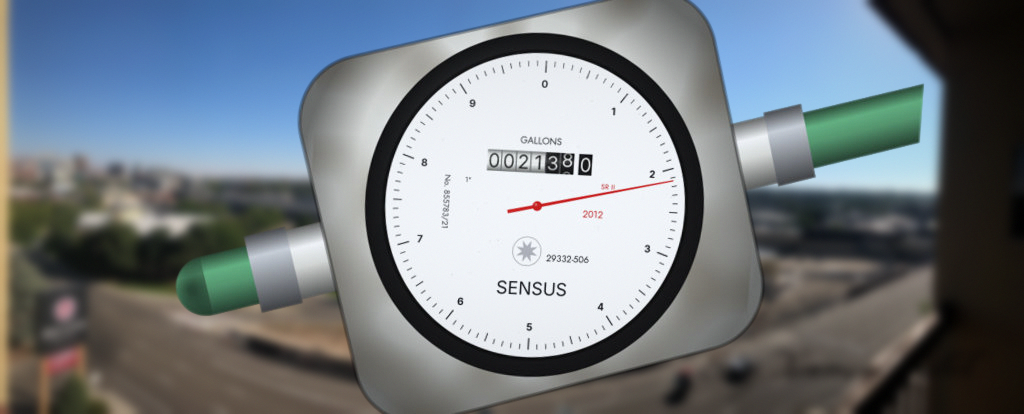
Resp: 21382.1 gal
